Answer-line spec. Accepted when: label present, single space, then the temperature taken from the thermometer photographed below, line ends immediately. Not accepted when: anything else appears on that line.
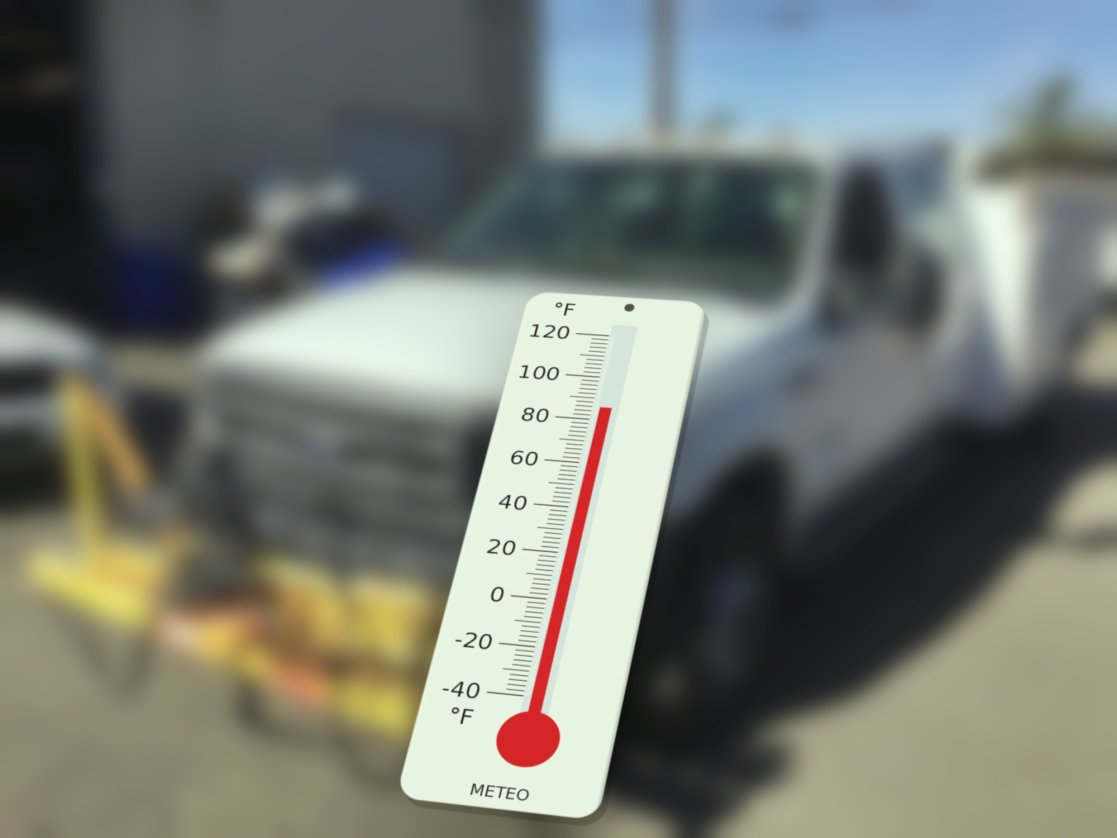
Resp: 86 °F
